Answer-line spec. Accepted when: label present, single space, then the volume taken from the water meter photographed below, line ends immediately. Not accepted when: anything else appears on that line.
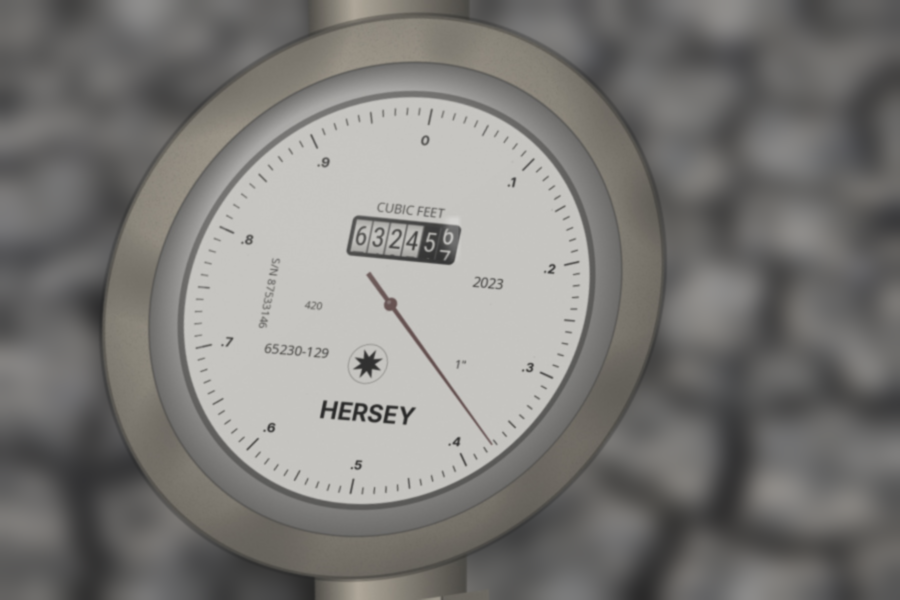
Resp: 632456.37 ft³
